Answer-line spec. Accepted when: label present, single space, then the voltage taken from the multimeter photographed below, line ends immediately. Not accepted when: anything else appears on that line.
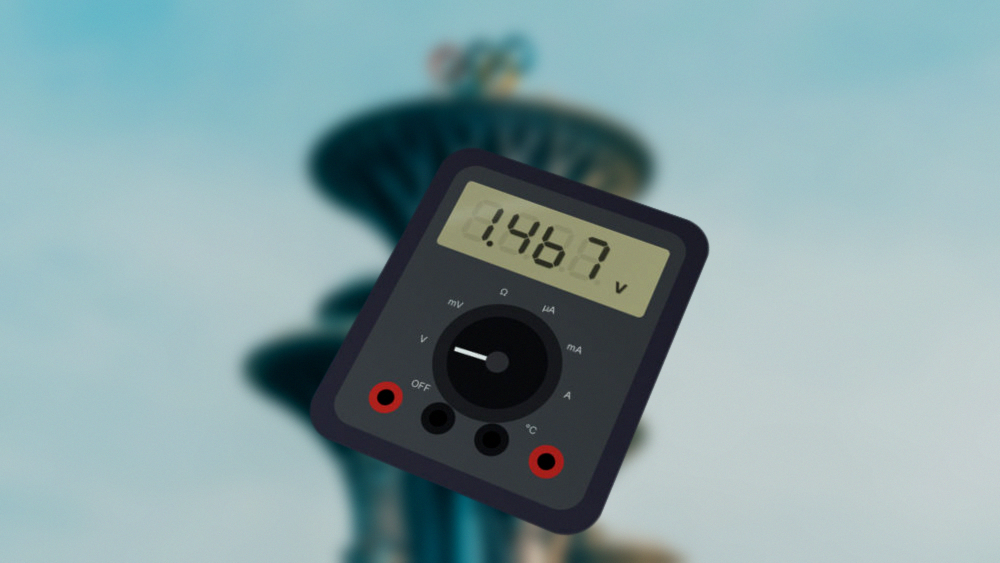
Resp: 1.467 V
